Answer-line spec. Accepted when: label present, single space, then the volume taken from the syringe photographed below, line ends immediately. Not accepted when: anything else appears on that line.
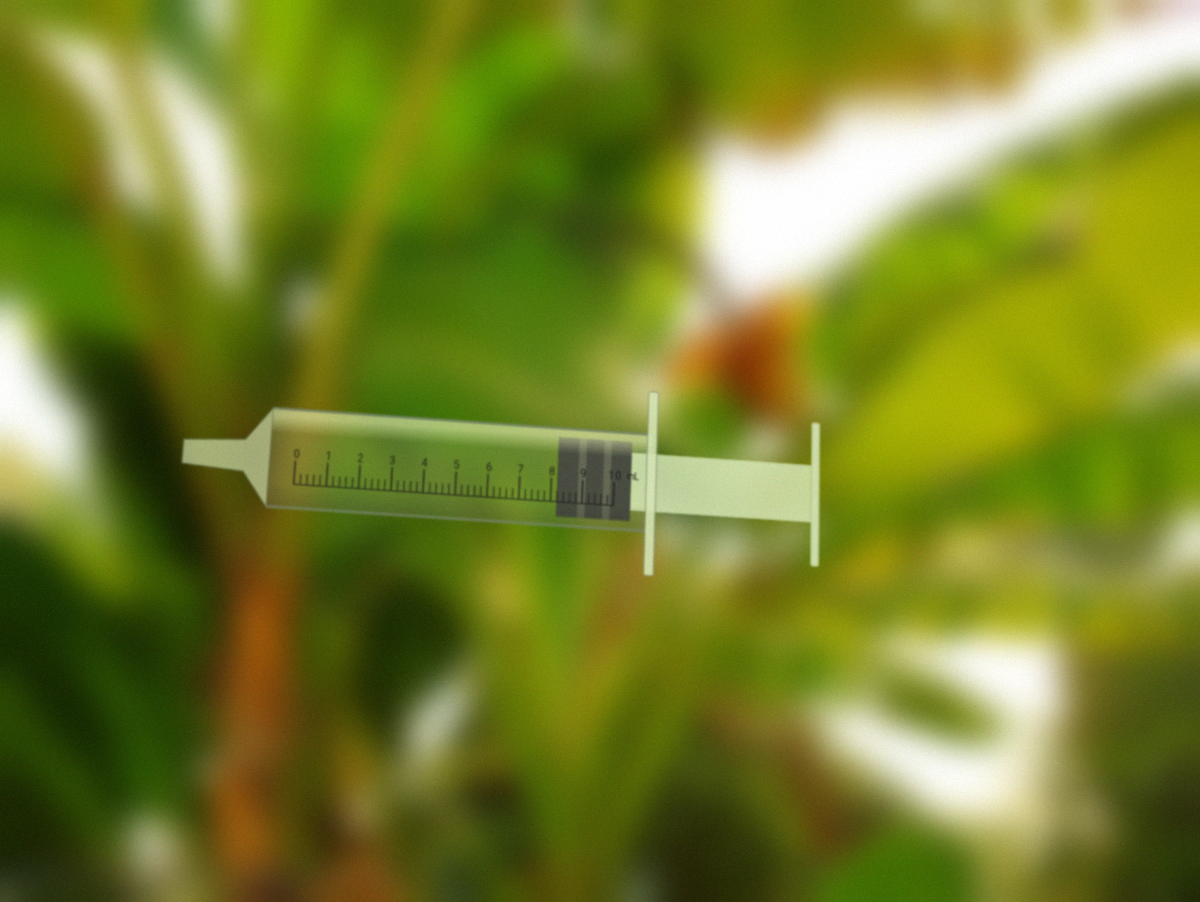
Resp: 8.2 mL
